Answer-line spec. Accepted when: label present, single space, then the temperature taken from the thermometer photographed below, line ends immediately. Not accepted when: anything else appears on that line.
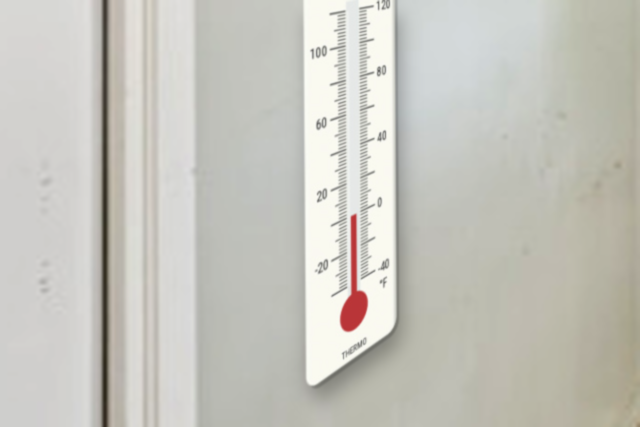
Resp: 0 °F
